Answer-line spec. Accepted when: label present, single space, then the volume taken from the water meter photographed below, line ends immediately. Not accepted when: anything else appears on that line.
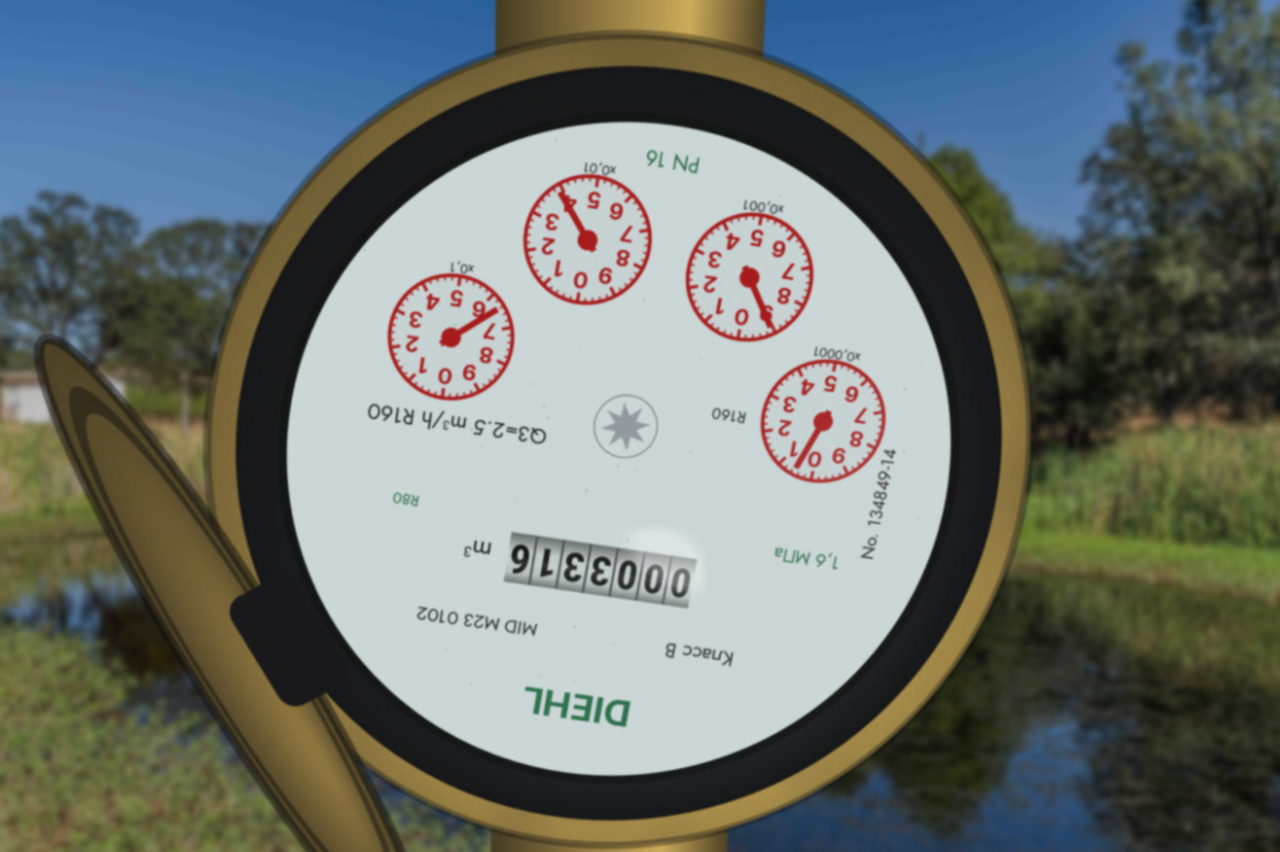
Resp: 3316.6390 m³
